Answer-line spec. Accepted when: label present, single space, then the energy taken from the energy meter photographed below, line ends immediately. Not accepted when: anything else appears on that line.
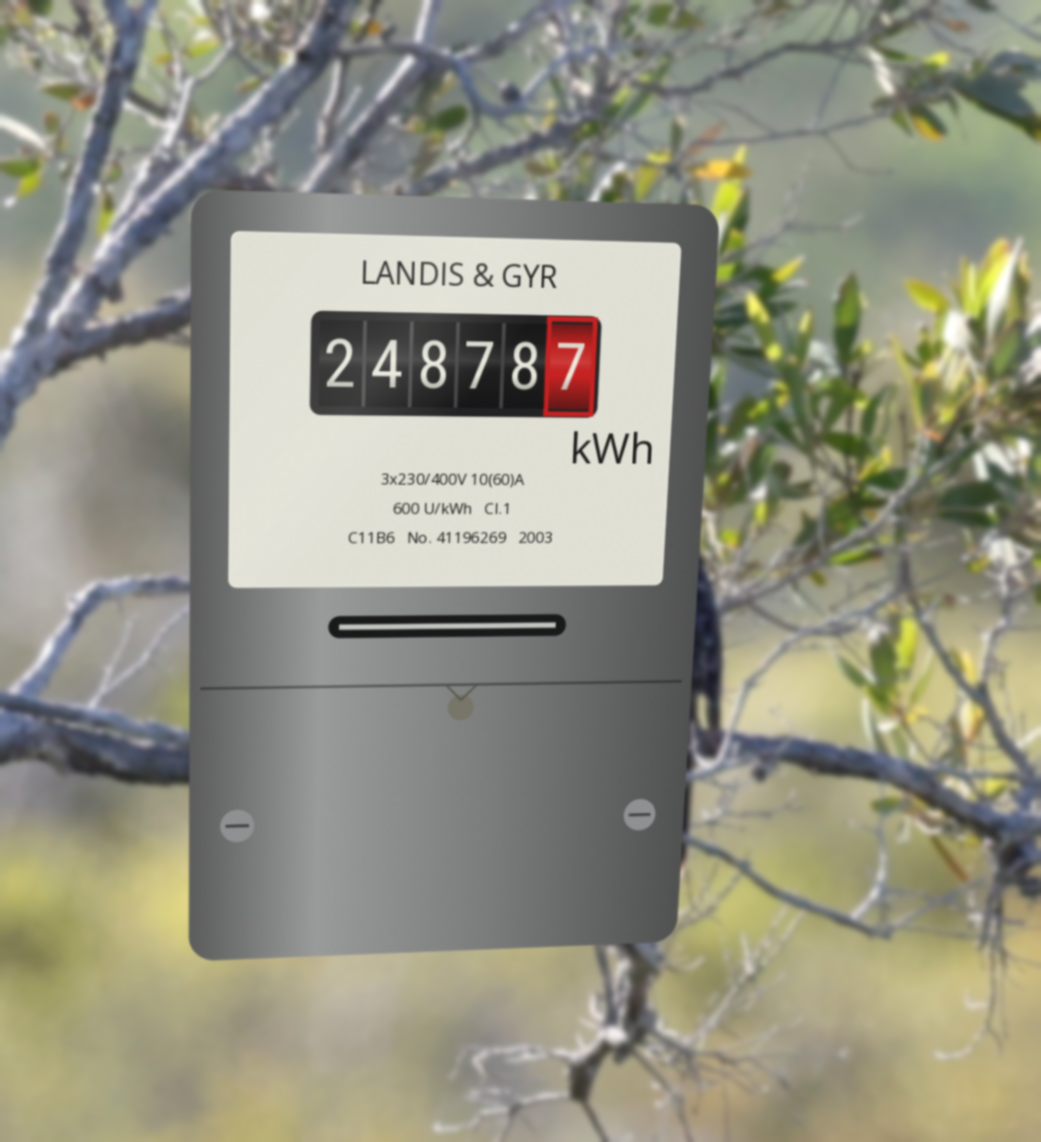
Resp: 24878.7 kWh
